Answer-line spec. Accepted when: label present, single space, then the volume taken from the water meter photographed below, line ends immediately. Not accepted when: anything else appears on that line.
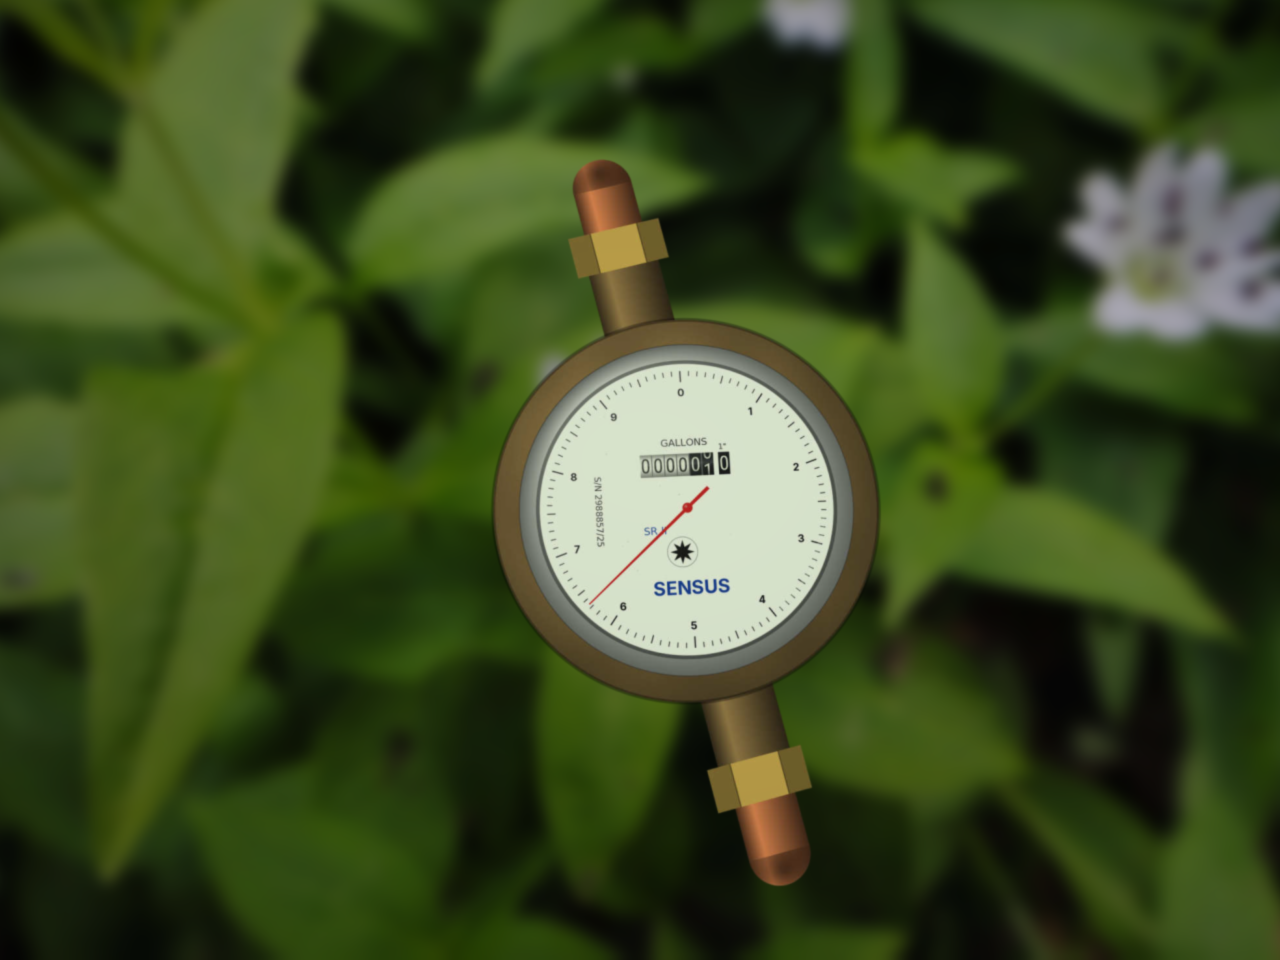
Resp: 6.3 gal
